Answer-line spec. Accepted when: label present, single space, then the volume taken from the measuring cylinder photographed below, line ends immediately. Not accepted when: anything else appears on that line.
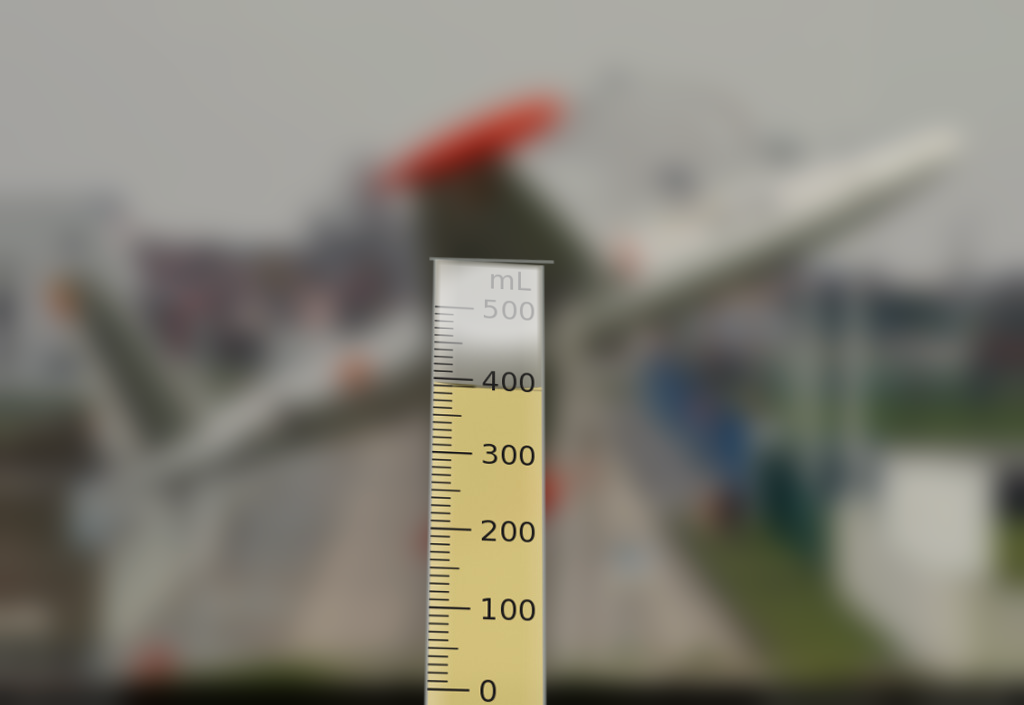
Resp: 390 mL
